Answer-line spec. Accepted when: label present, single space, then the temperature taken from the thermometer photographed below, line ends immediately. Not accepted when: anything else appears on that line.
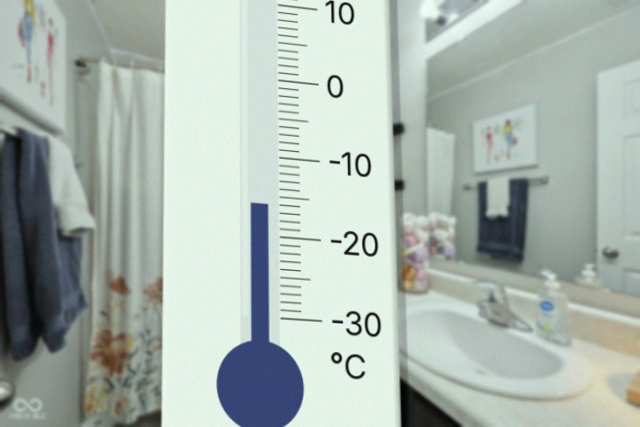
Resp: -16 °C
